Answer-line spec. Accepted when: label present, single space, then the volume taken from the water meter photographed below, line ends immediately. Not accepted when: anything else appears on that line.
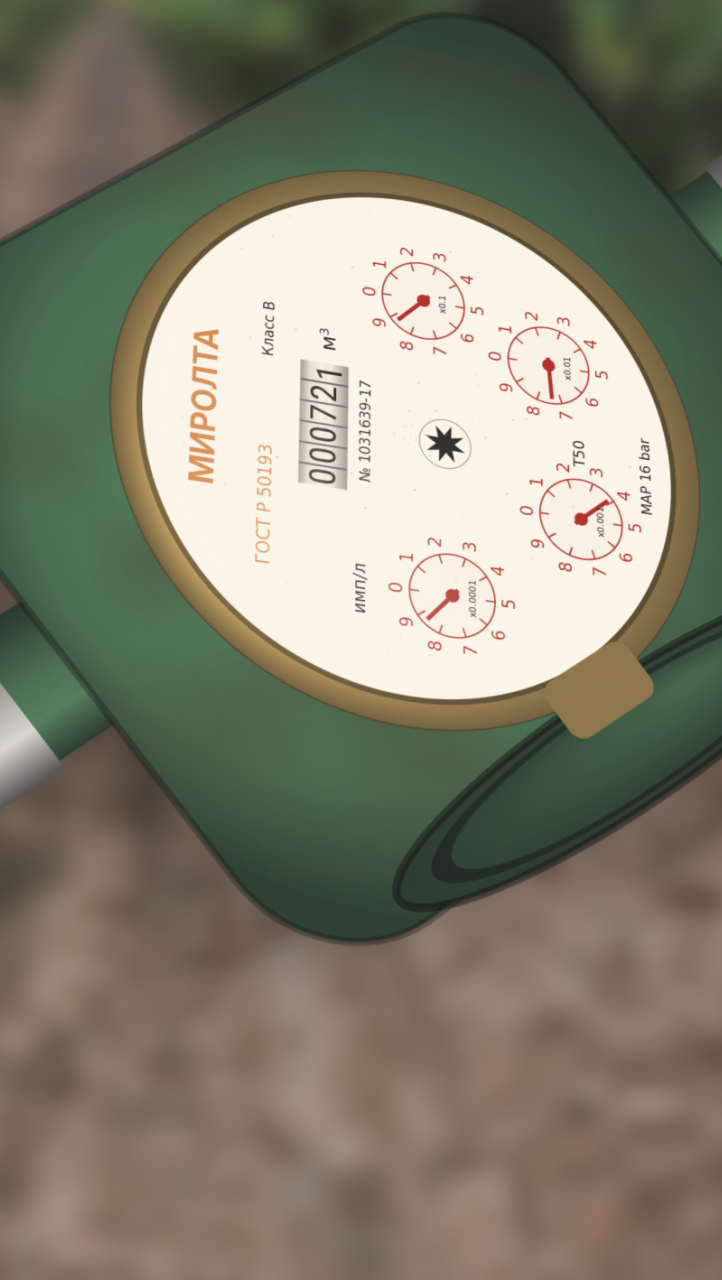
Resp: 720.8738 m³
